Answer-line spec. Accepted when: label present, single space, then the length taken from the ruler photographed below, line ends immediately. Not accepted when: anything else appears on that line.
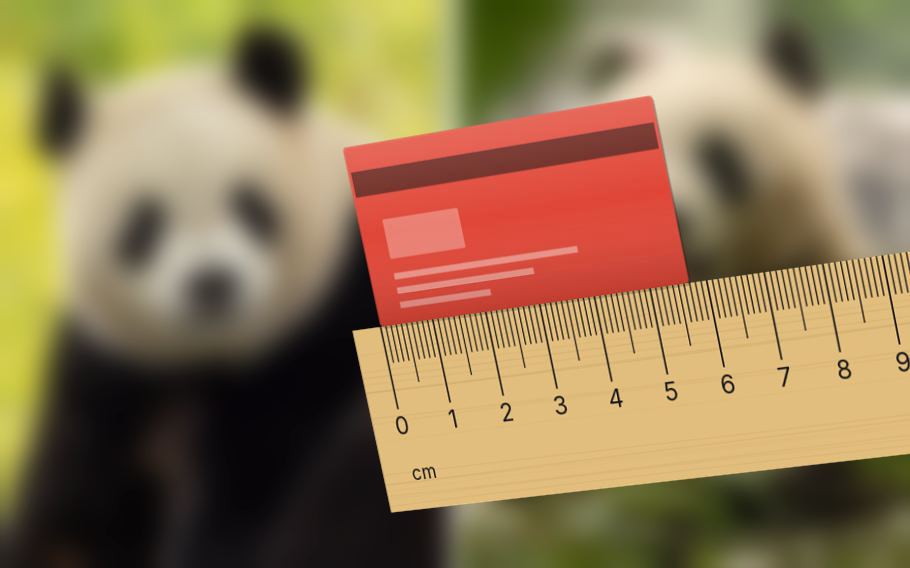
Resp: 5.7 cm
